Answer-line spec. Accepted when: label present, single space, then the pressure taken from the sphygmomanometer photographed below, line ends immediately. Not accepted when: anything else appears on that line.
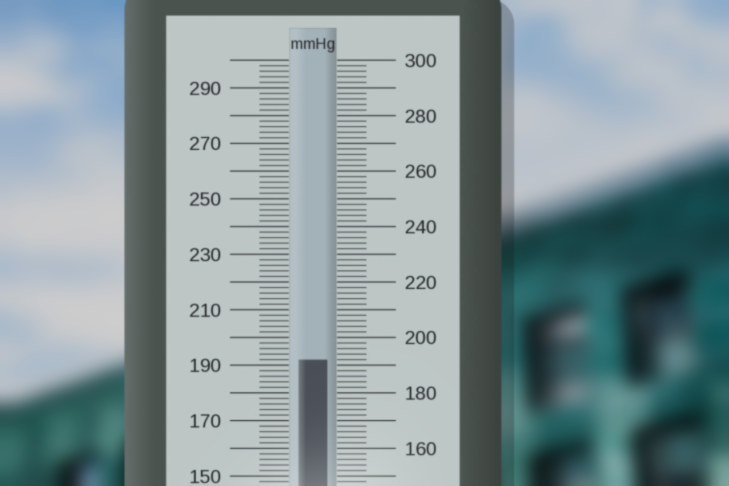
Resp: 192 mmHg
